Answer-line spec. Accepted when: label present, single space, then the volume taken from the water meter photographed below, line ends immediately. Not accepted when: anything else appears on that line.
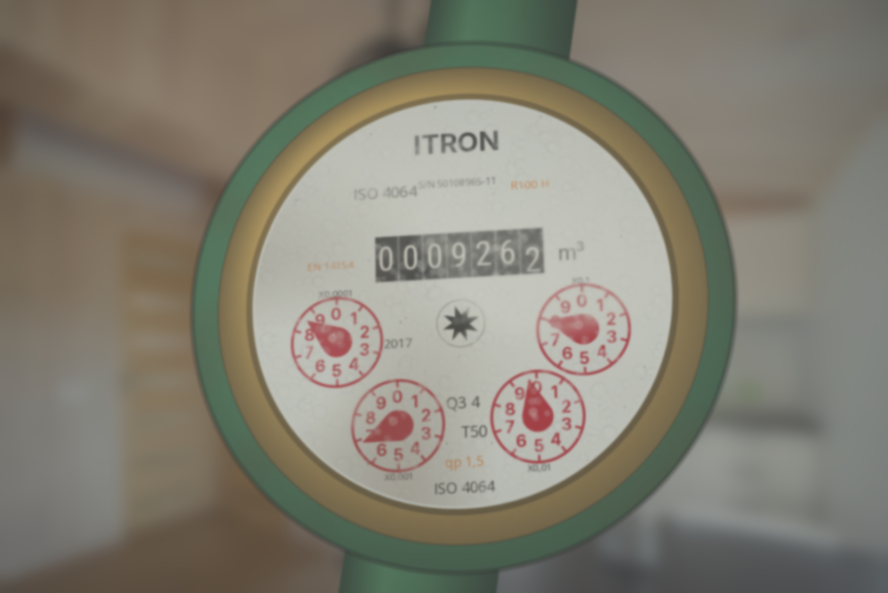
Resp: 9261.7968 m³
